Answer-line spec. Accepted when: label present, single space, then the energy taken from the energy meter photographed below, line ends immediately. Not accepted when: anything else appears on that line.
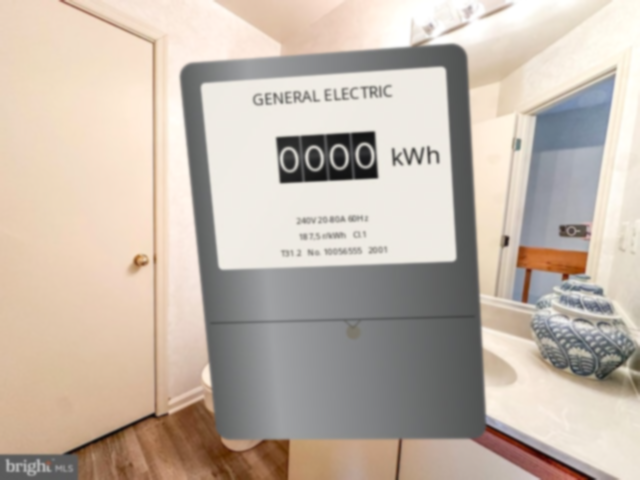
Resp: 0 kWh
